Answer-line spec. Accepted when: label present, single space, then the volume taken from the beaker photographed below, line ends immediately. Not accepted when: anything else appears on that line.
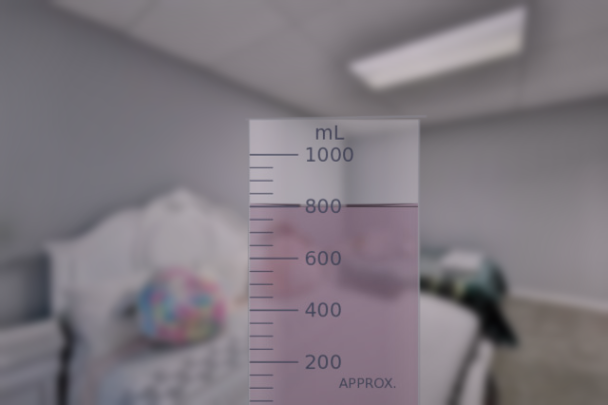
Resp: 800 mL
